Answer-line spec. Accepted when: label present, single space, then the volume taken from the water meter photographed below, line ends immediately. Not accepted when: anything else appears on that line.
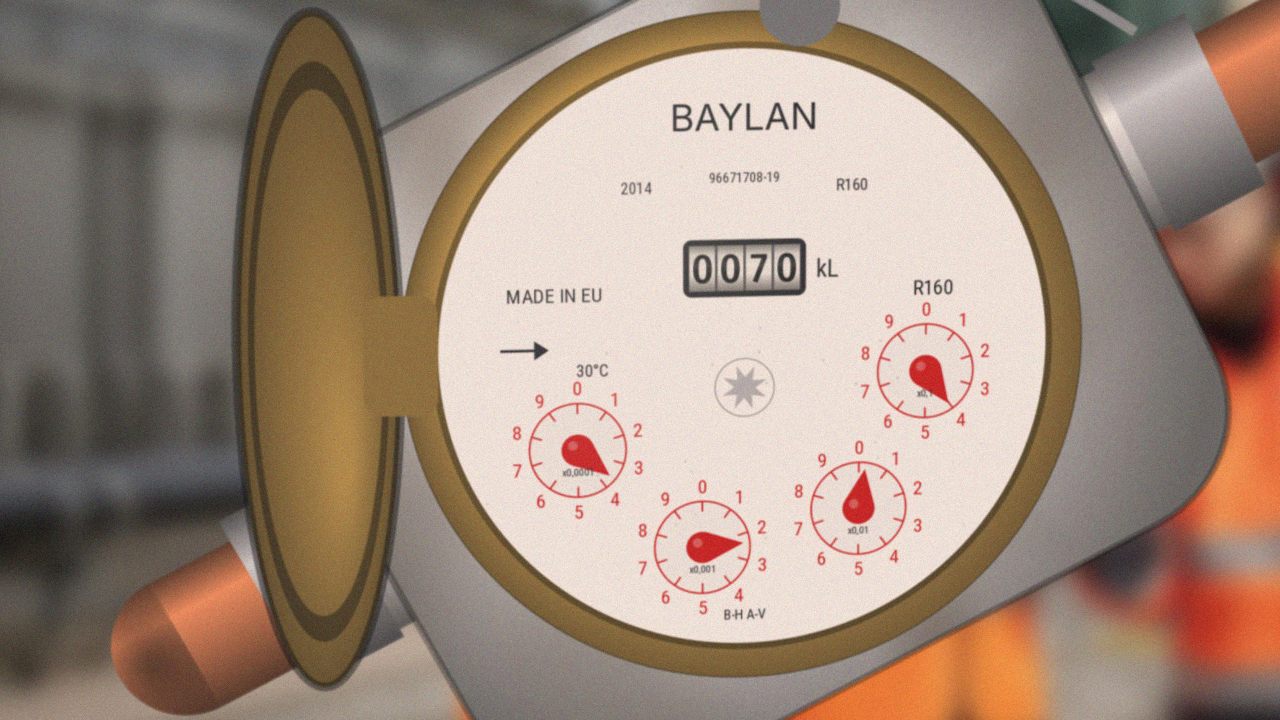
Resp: 70.4023 kL
